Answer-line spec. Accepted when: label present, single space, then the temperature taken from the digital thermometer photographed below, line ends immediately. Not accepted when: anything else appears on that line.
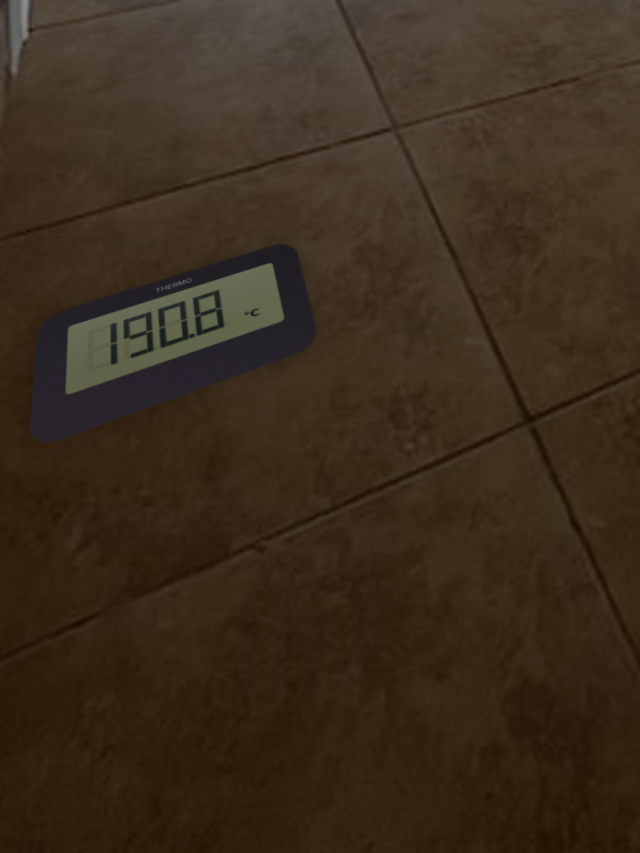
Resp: 190.8 °C
